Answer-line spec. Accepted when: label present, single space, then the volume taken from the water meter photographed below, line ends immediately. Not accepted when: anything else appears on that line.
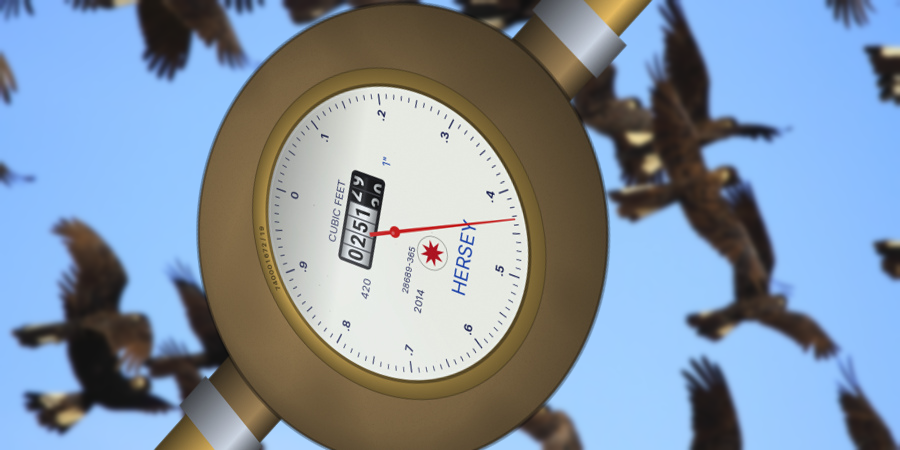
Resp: 25129.43 ft³
